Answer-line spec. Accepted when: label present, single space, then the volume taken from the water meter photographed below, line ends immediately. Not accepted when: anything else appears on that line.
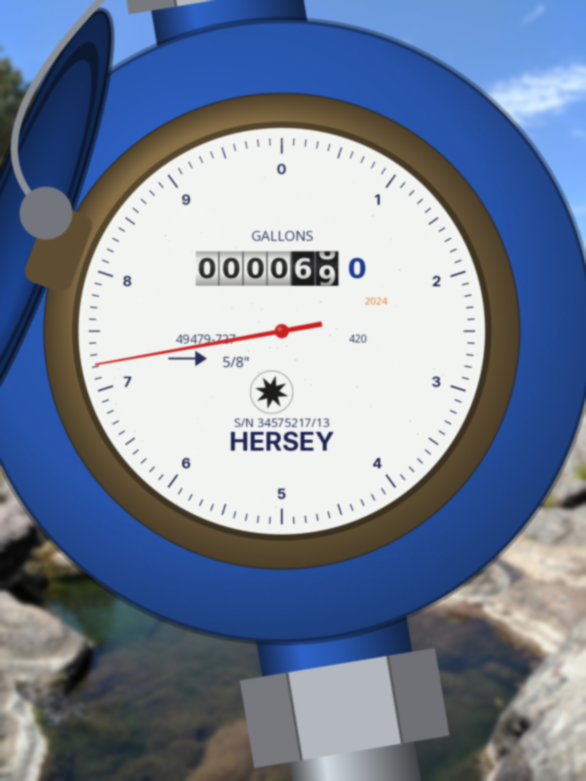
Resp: 687.2 gal
